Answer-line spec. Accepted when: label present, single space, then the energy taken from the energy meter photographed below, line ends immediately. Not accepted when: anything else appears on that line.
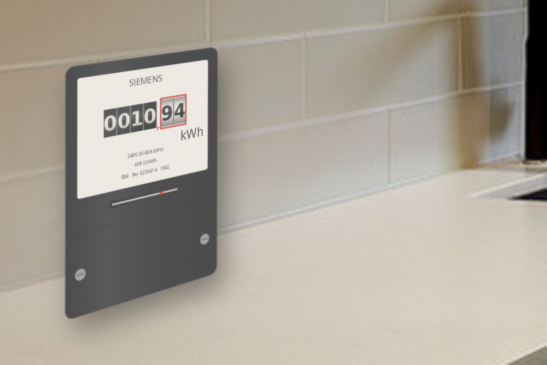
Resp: 10.94 kWh
